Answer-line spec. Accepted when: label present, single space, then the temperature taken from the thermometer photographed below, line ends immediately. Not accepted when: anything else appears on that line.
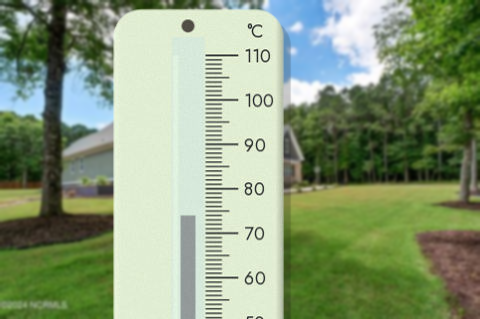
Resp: 74 °C
